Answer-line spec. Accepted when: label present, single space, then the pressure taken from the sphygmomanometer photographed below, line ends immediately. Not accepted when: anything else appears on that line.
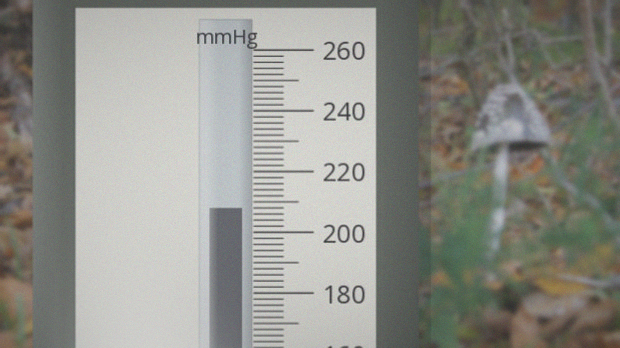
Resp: 208 mmHg
